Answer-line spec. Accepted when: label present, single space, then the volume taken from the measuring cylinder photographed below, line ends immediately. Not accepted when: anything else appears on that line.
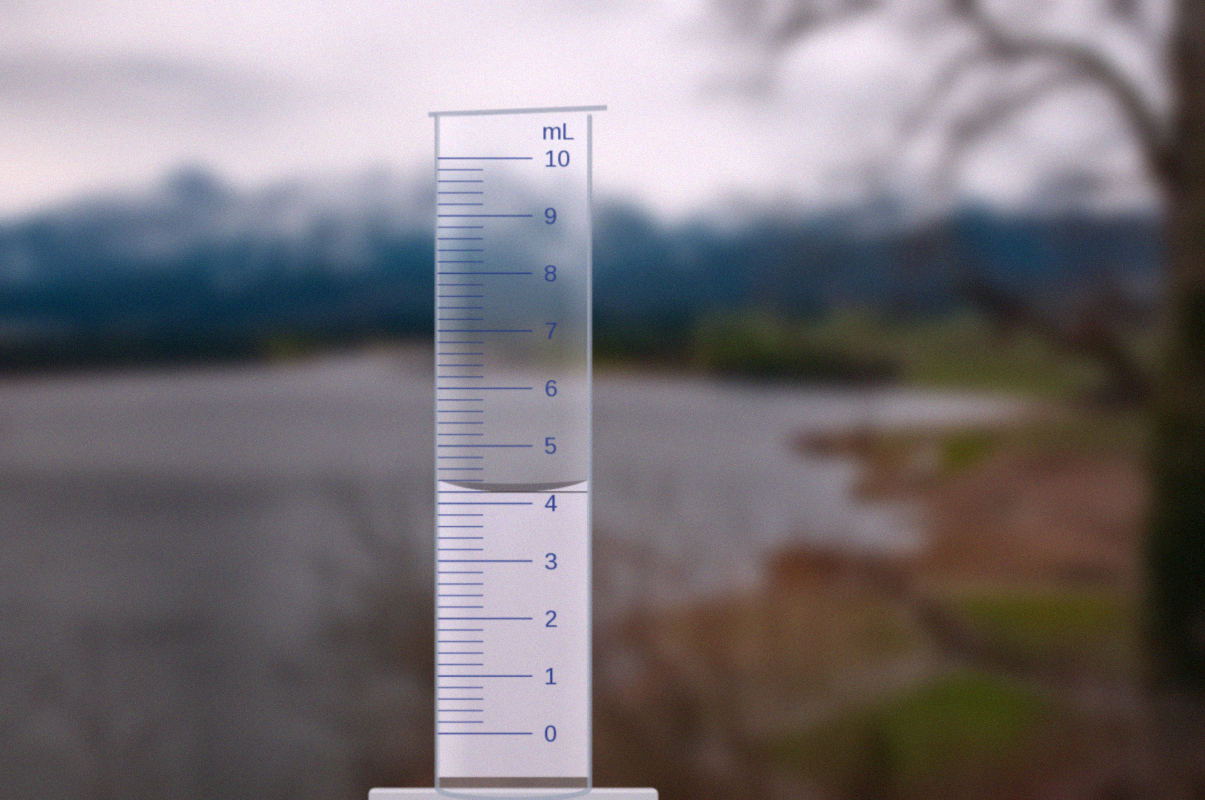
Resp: 4.2 mL
